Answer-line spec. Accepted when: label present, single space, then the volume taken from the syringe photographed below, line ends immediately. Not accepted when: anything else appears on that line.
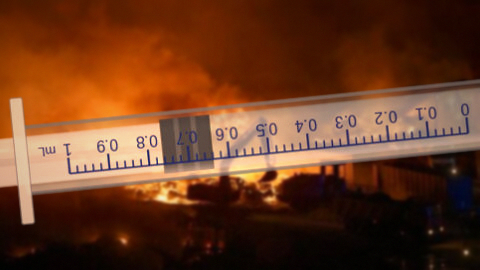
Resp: 0.64 mL
